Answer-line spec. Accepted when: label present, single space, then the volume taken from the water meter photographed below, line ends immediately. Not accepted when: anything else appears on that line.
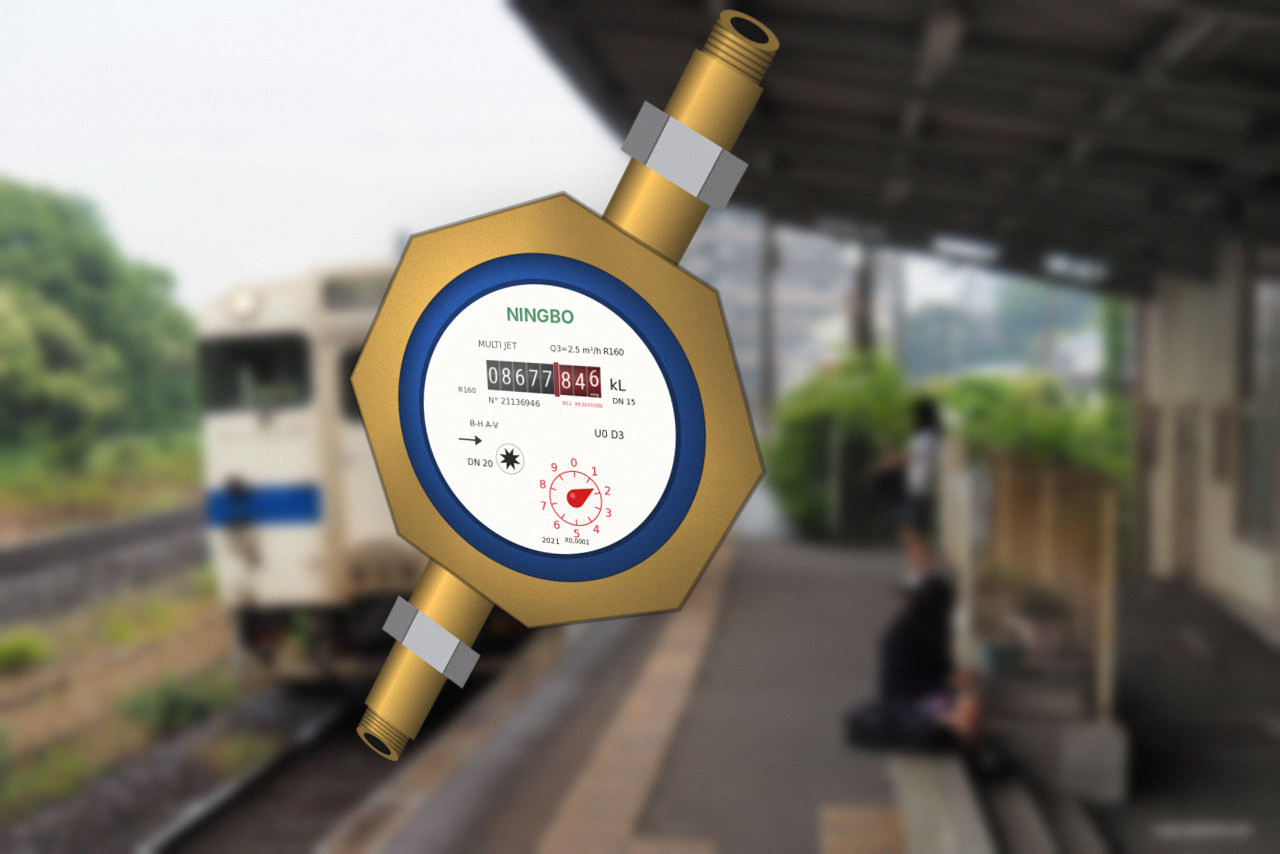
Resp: 8677.8461 kL
